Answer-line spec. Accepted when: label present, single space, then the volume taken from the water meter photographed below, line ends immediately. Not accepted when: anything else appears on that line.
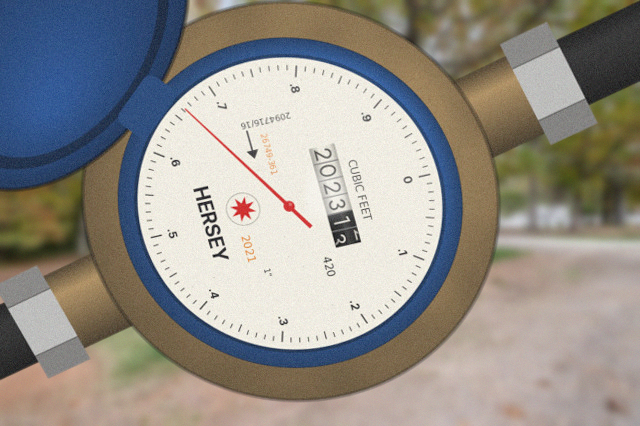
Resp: 202312.66 ft³
